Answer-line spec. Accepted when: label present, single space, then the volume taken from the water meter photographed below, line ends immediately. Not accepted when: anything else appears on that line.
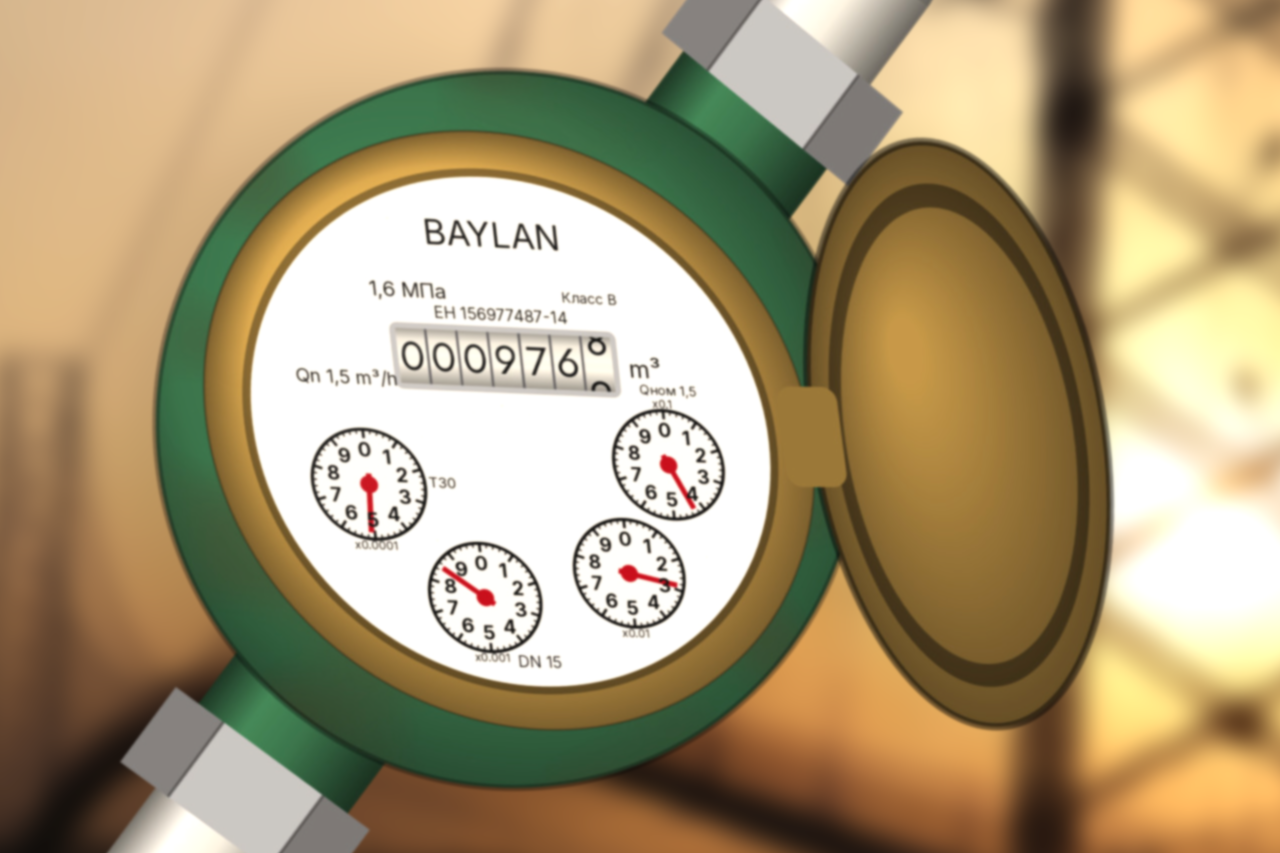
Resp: 9768.4285 m³
